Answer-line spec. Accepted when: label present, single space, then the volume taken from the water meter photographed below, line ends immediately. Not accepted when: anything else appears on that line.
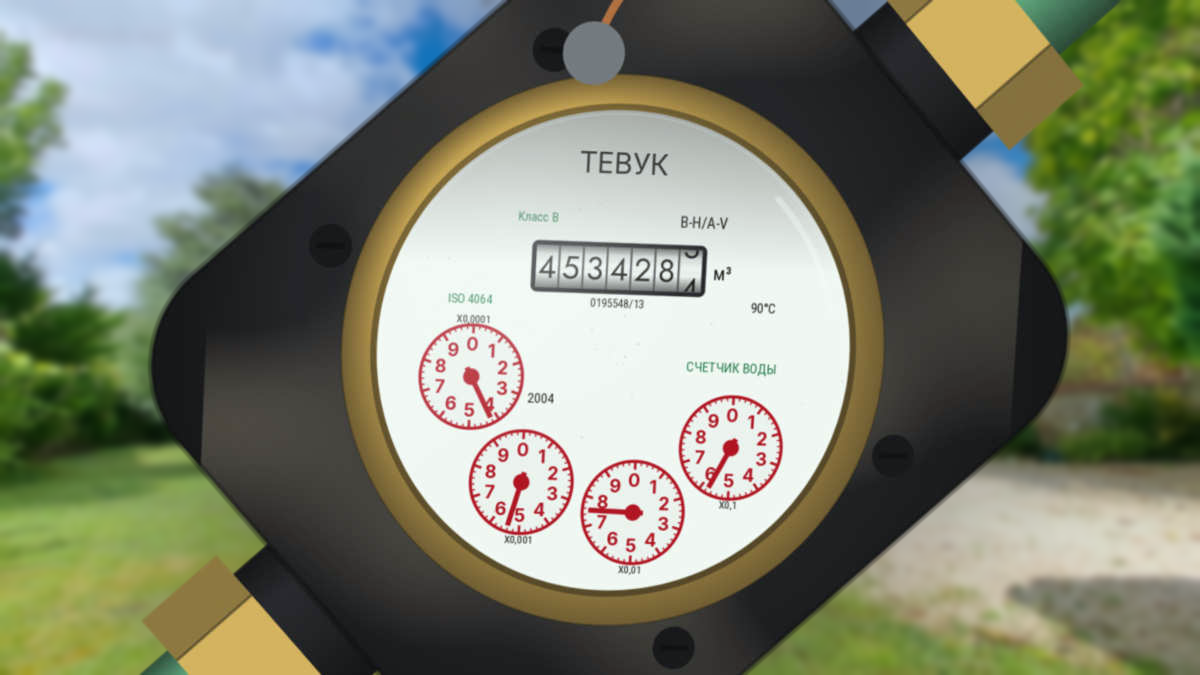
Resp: 4534283.5754 m³
